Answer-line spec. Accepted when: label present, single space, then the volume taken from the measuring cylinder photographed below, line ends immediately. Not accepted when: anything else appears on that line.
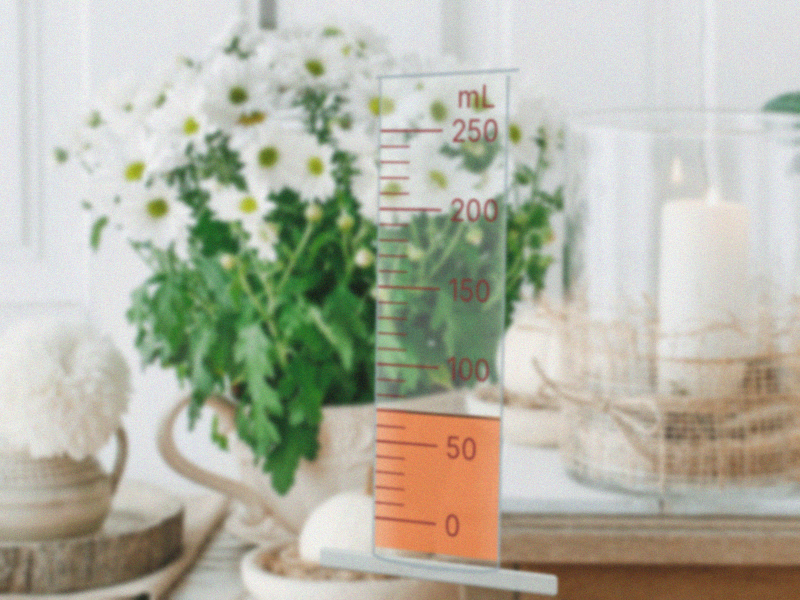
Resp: 70 mL
